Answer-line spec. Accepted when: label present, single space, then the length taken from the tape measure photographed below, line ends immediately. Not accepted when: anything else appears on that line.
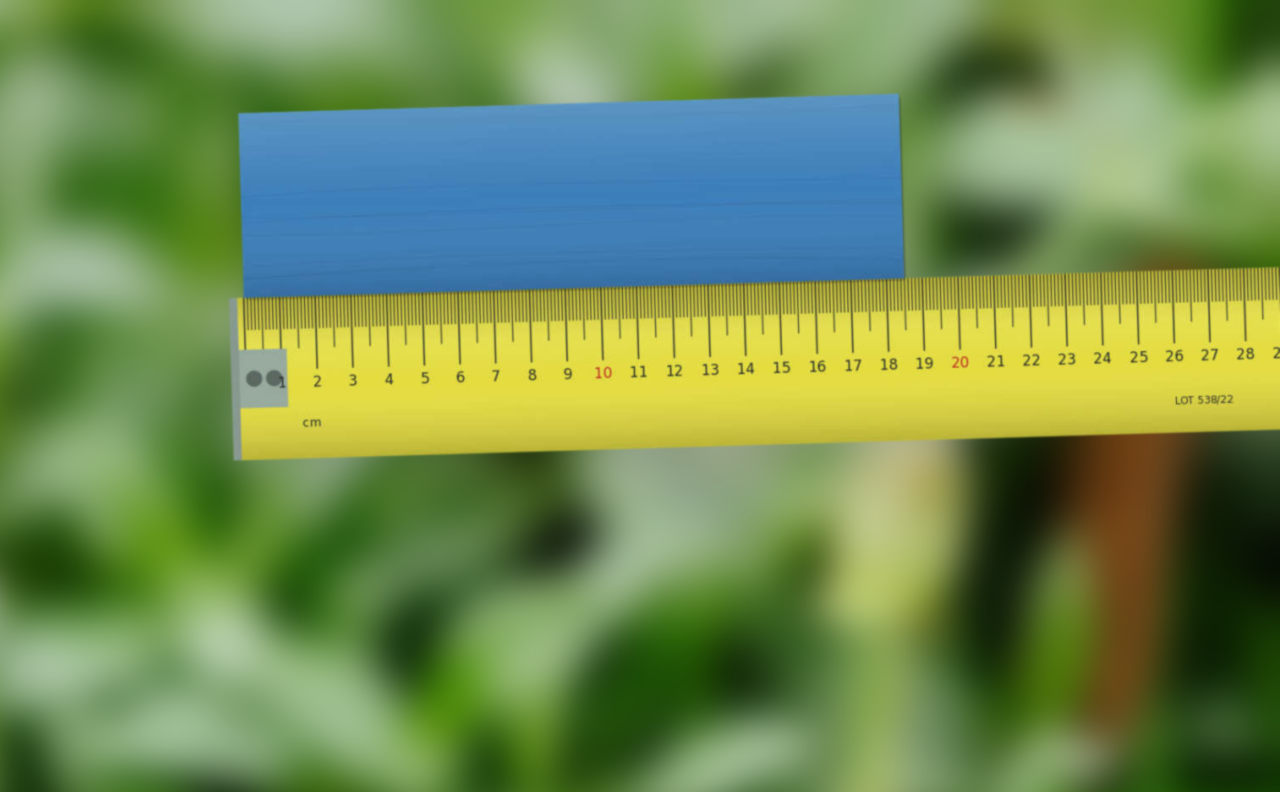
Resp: 18.5 cm
